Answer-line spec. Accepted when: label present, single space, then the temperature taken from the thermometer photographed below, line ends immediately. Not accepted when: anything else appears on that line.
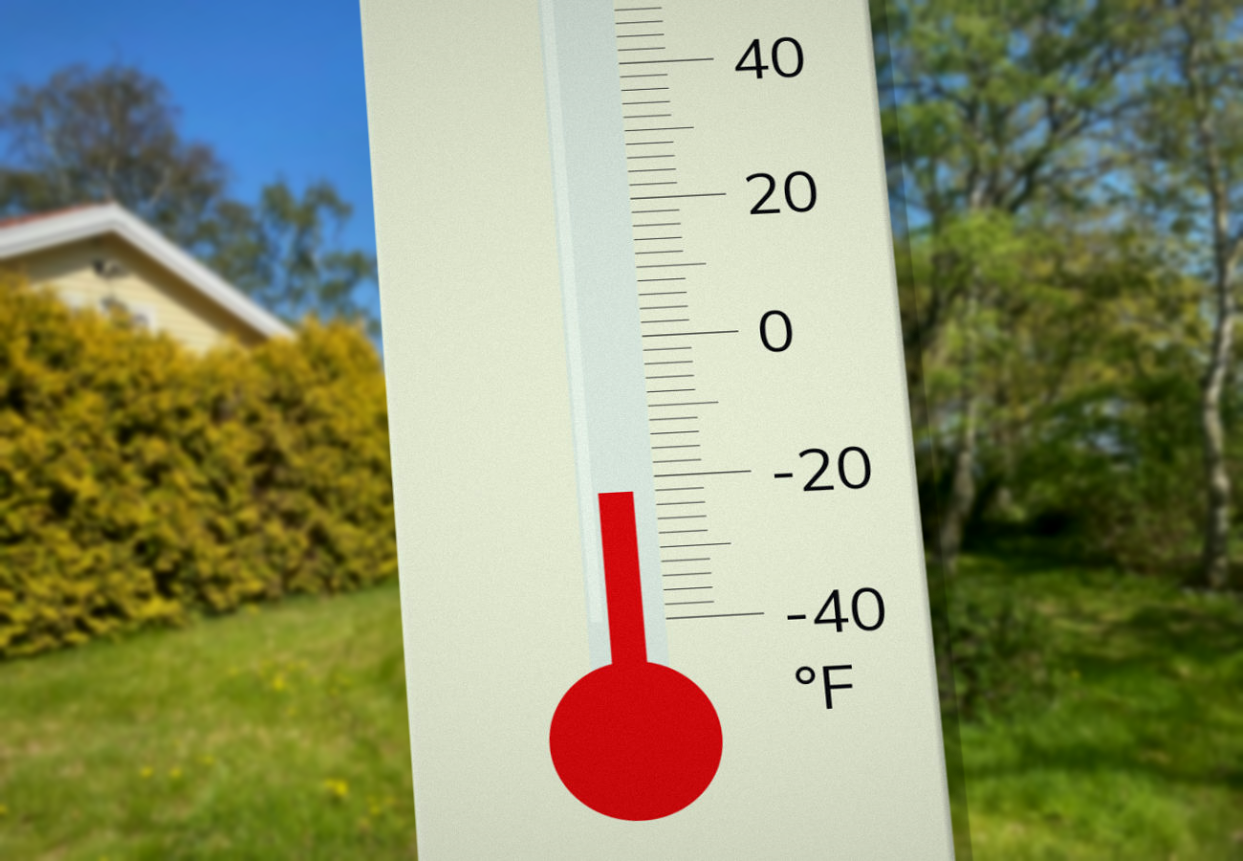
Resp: -22 °F
